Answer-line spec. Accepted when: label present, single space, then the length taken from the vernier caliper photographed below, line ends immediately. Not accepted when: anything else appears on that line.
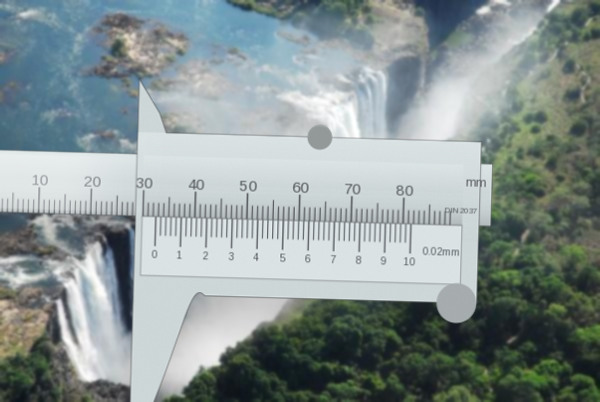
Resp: 32.5 mm
